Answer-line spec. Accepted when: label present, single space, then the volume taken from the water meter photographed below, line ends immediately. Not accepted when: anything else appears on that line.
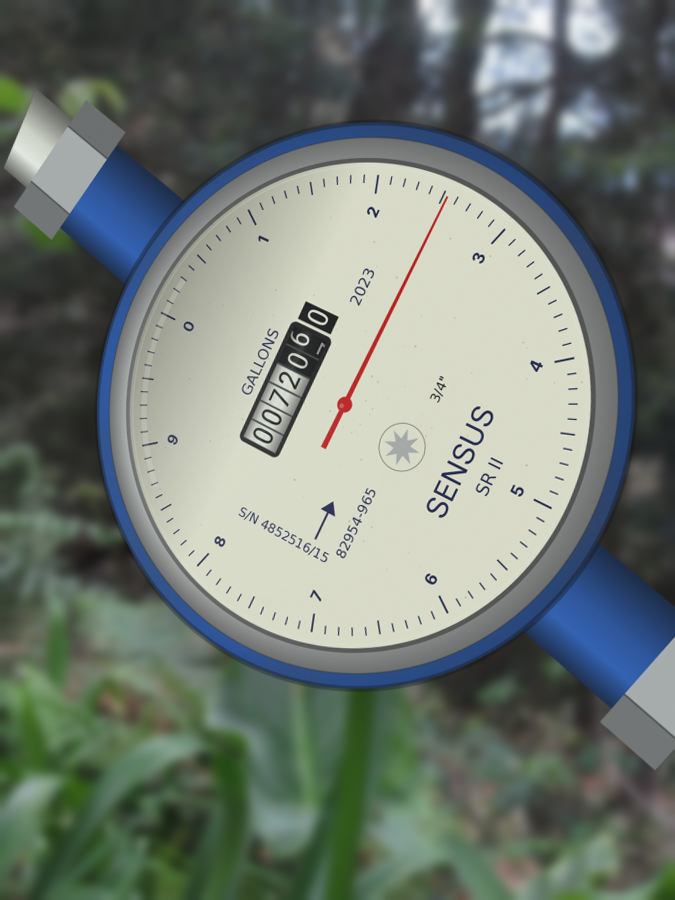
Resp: 72062.5 gal
